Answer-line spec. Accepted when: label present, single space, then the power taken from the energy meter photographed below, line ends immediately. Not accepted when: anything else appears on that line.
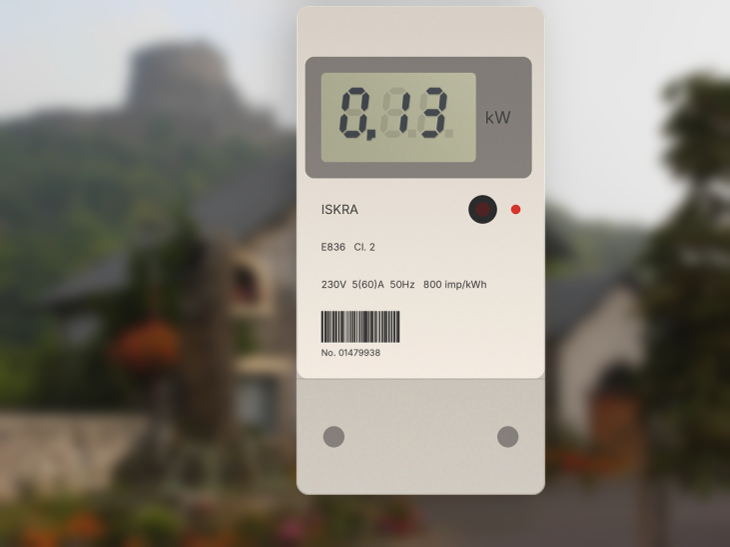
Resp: 0.13 kW
